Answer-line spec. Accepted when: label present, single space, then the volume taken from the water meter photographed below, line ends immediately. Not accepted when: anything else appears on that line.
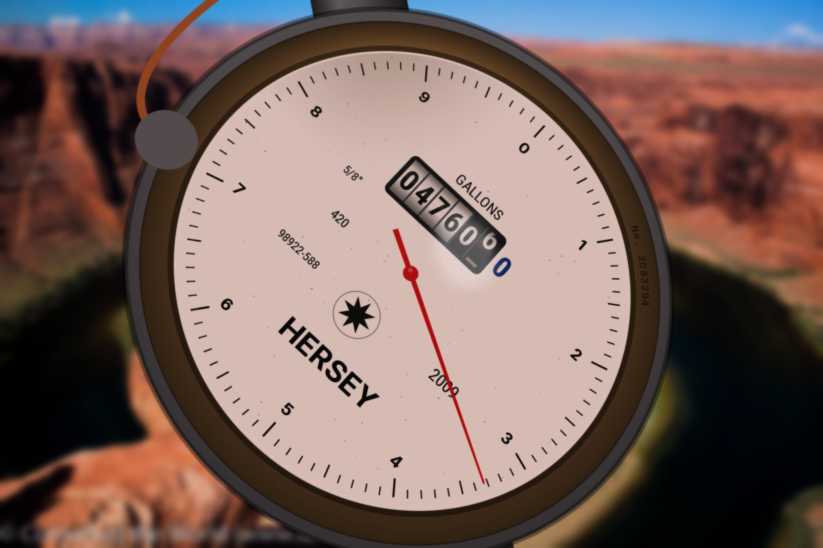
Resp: 476063.3 gal
